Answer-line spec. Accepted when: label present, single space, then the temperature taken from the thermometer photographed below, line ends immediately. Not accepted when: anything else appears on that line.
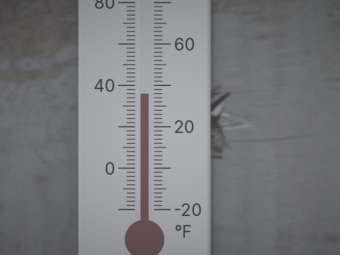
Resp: 36 °F
